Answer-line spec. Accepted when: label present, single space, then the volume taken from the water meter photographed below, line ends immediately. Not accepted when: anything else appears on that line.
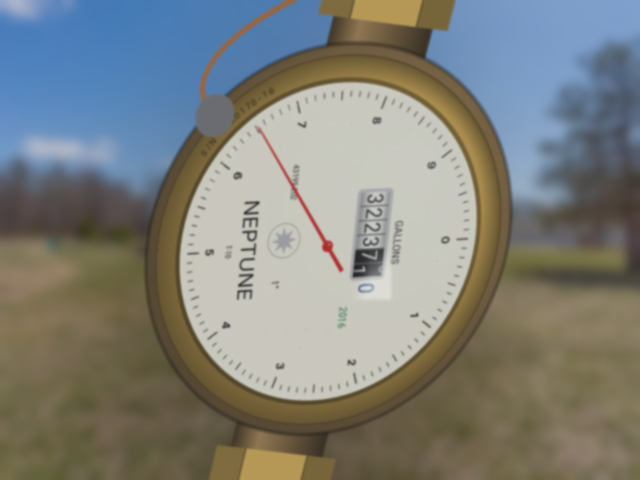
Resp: 3223706.5 gal
